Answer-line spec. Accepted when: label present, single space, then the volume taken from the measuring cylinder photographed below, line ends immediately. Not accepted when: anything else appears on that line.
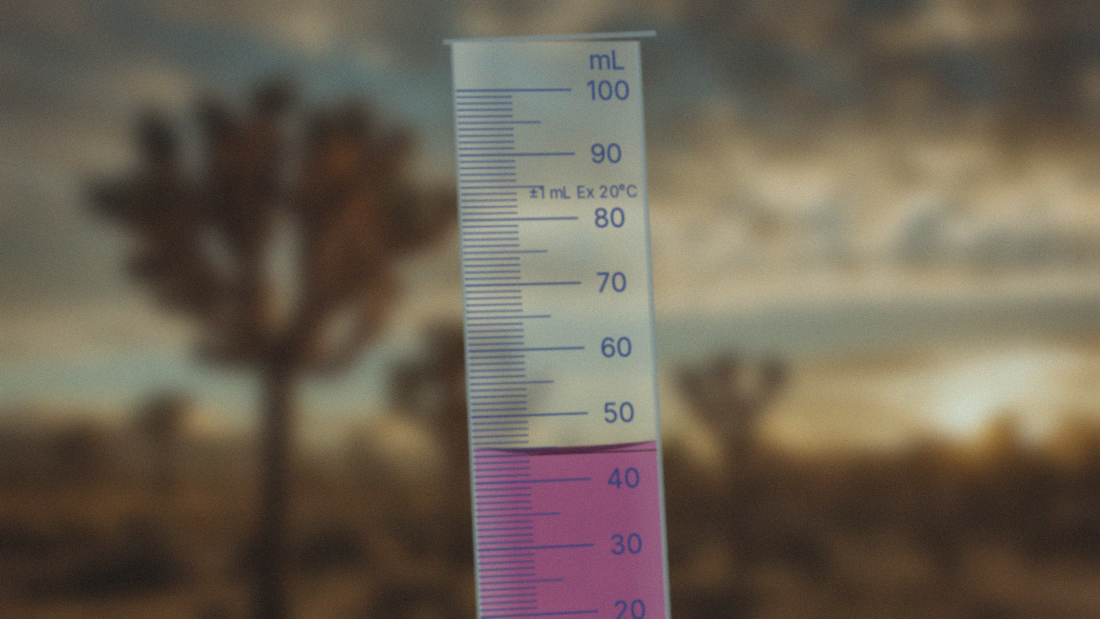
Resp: 44 mL
